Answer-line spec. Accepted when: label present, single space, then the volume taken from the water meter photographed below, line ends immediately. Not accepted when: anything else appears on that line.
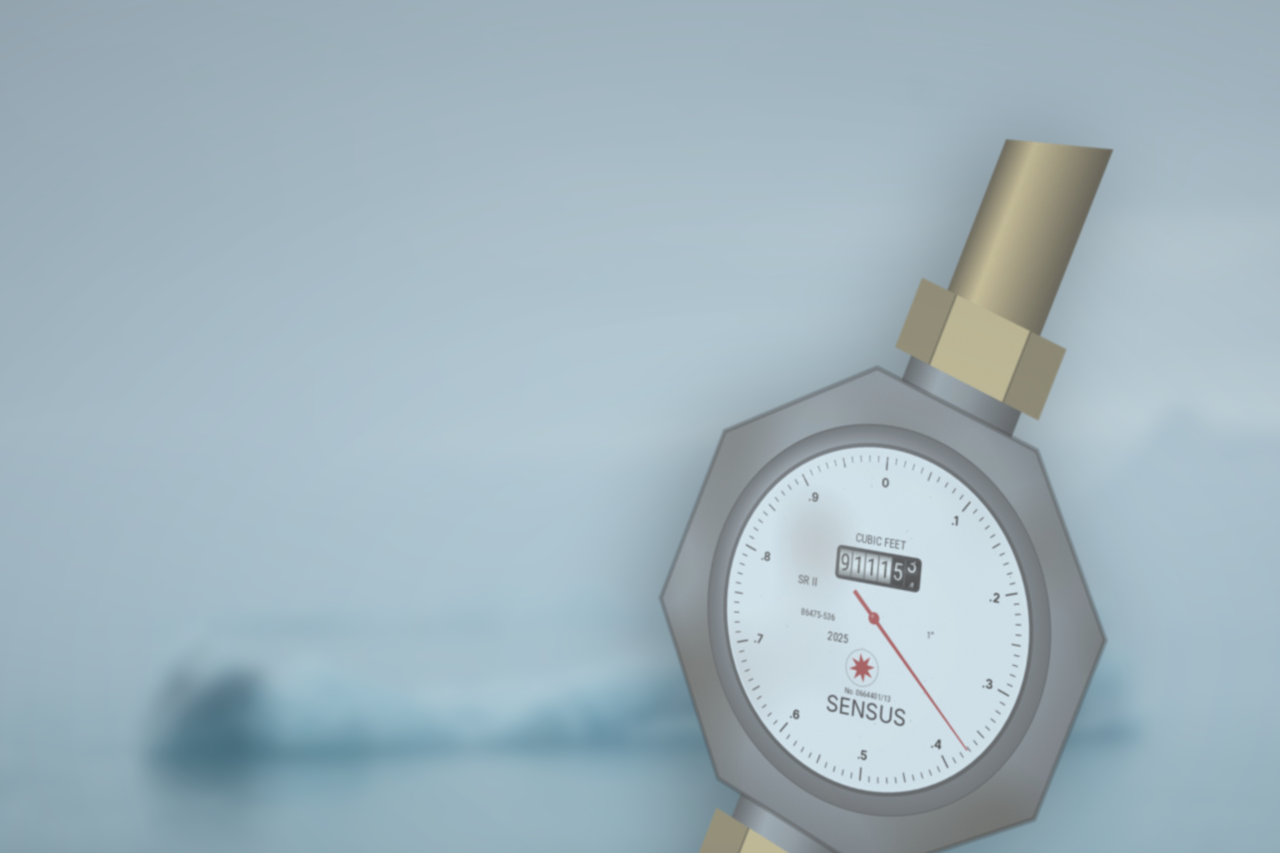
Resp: 911153.37 ft³
